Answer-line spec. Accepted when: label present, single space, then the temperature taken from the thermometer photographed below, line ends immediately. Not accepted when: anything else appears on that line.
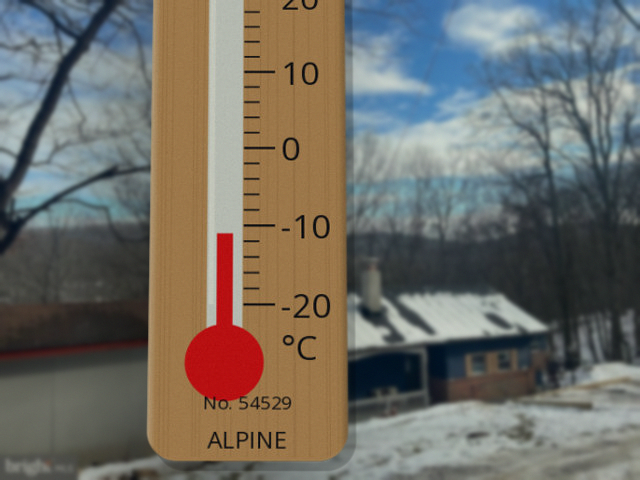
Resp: -11 °C
